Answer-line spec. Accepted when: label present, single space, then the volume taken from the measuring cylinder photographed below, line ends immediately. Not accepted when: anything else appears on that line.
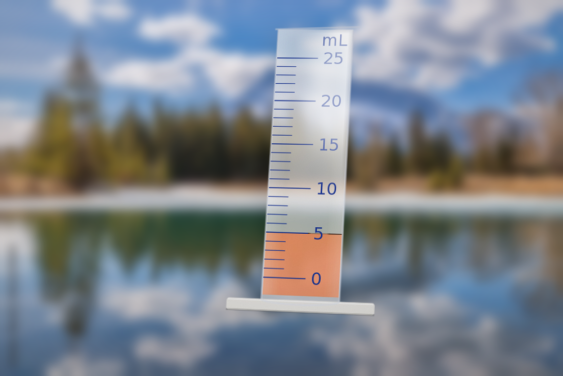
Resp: 5 mL
